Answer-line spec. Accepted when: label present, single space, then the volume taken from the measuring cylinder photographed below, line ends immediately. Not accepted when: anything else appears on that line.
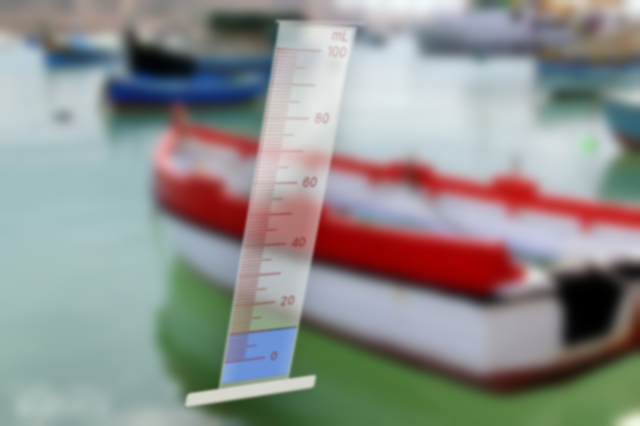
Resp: 10 mL
